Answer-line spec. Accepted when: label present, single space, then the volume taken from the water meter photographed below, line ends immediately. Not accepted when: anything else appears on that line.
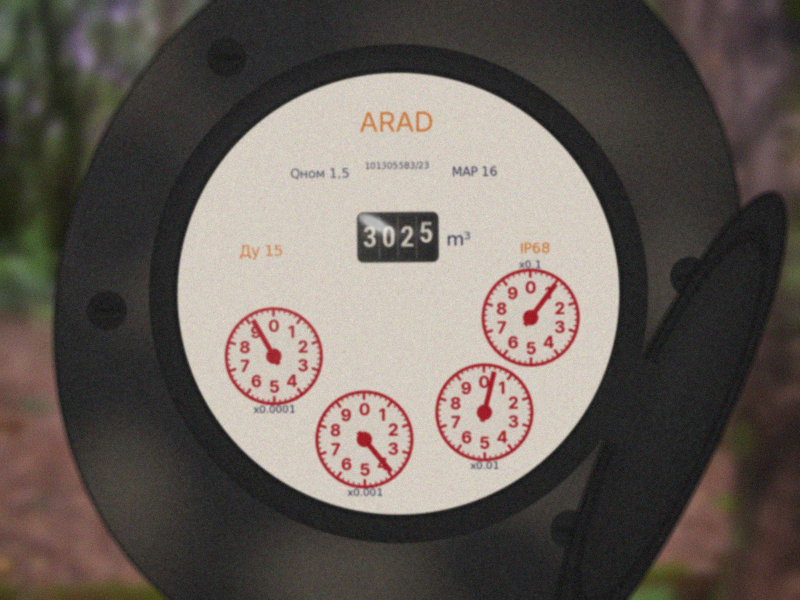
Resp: 3025.1039 m³
